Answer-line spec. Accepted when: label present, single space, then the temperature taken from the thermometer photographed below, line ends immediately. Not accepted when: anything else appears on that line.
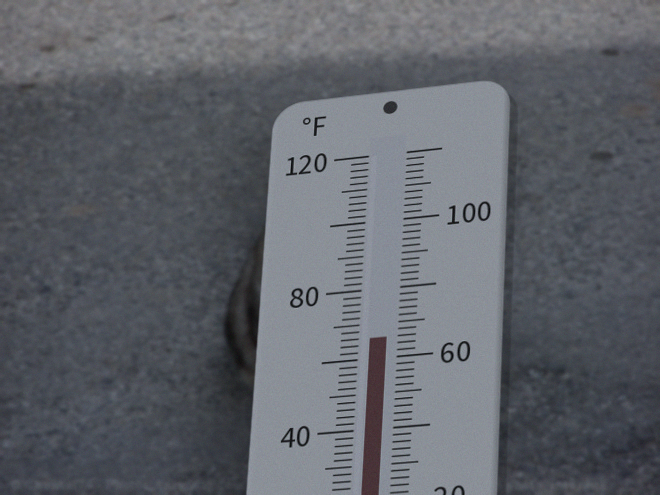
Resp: 66 °F
